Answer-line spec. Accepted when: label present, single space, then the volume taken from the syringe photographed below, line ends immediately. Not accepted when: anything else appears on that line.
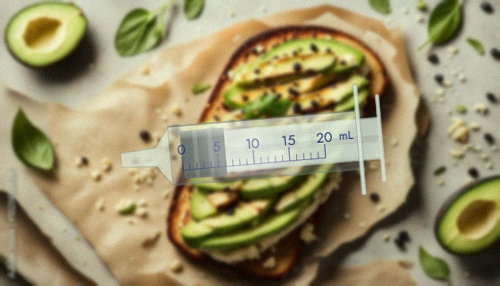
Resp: 0 mL
